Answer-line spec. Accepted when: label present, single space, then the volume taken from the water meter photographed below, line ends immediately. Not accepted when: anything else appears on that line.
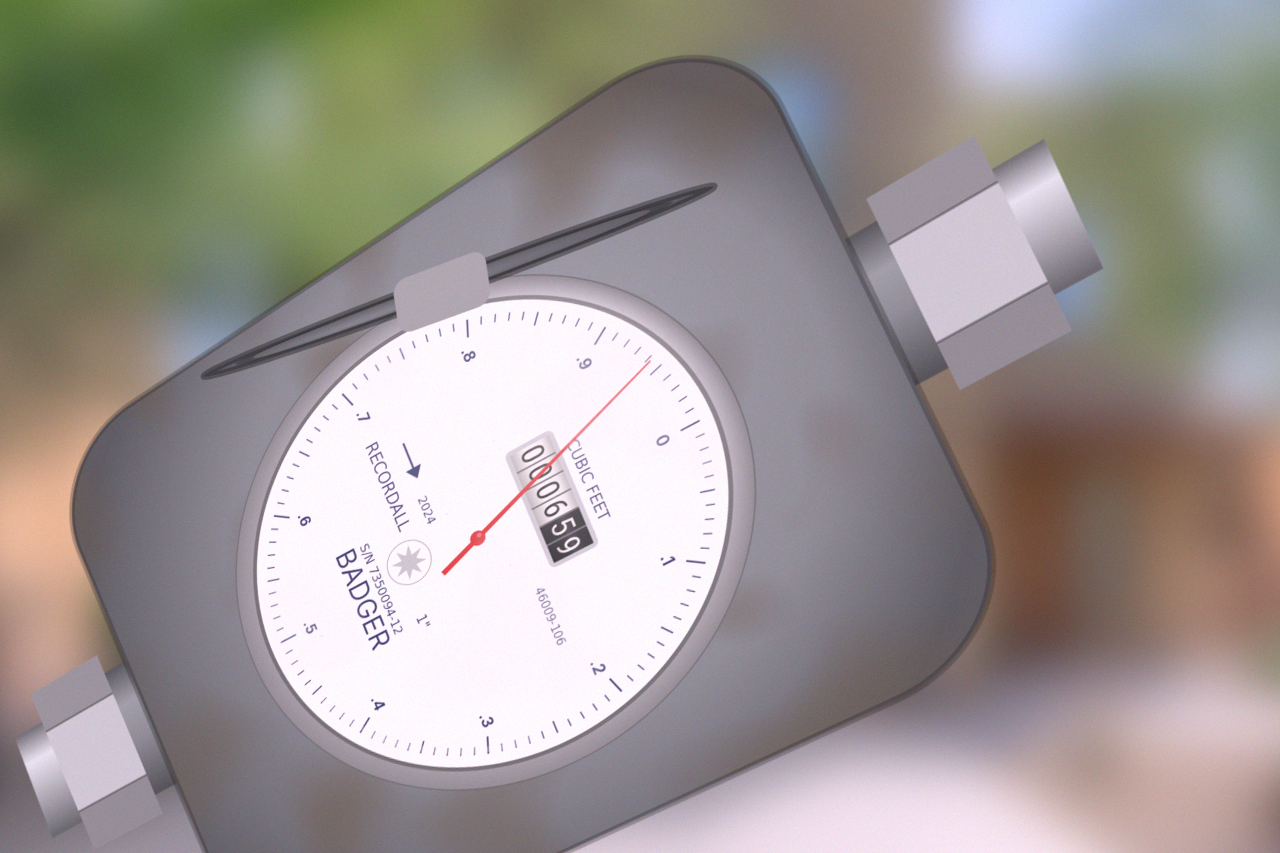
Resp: 658.94 ft³
